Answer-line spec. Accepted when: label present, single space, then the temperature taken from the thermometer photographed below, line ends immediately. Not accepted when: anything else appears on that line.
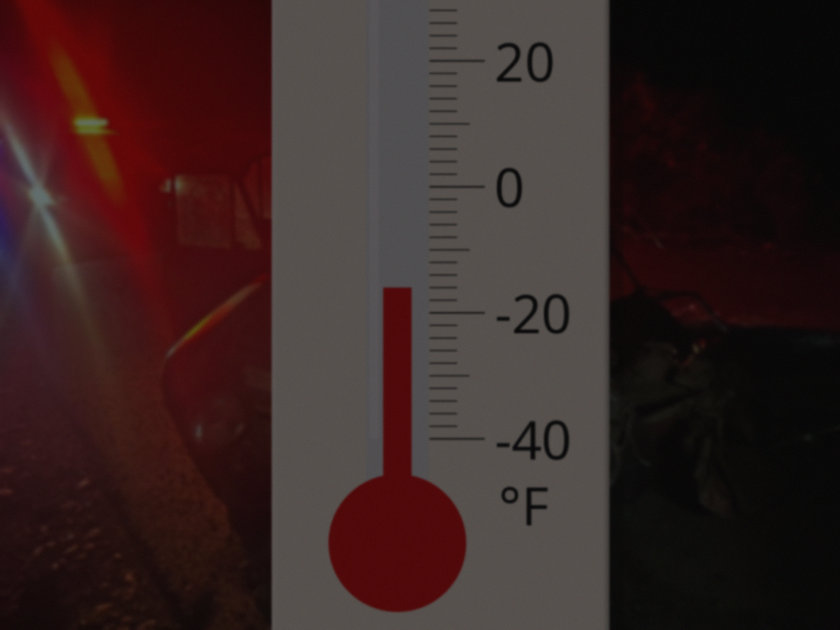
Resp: -16 °F
